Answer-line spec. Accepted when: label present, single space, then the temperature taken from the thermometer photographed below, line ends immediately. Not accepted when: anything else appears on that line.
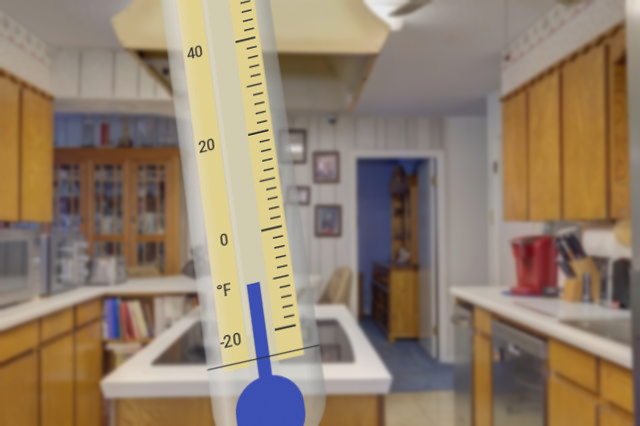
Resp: -10 °F
